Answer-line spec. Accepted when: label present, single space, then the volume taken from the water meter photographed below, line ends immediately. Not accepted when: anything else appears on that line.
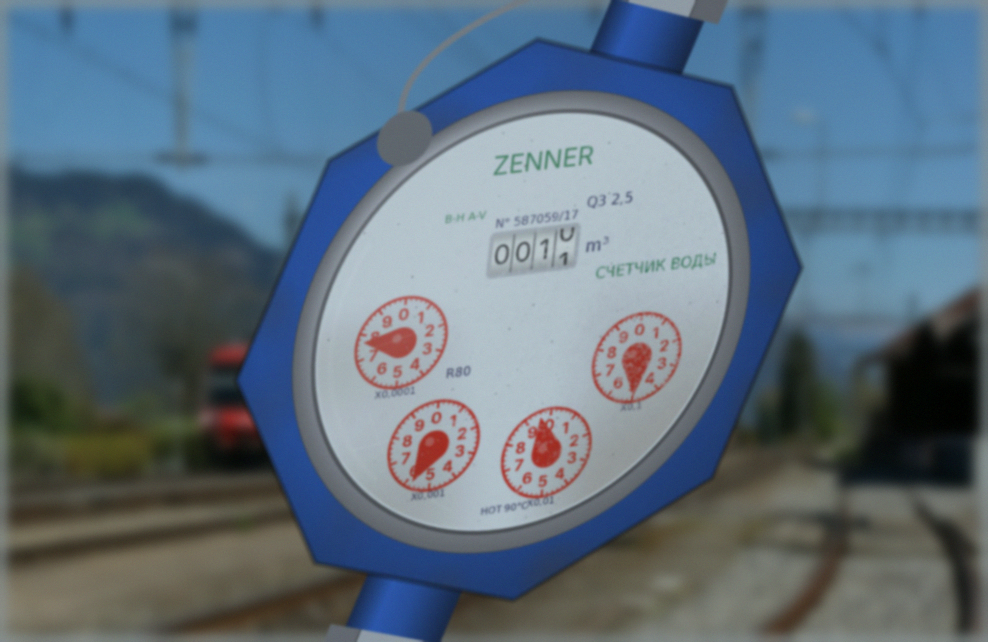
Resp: 10.4957 m³
